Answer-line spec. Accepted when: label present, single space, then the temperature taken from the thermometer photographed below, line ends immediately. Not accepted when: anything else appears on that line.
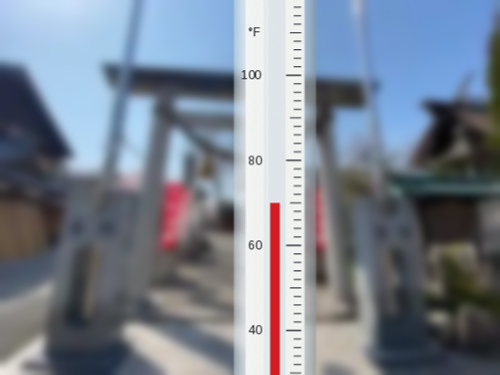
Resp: 70 °F
